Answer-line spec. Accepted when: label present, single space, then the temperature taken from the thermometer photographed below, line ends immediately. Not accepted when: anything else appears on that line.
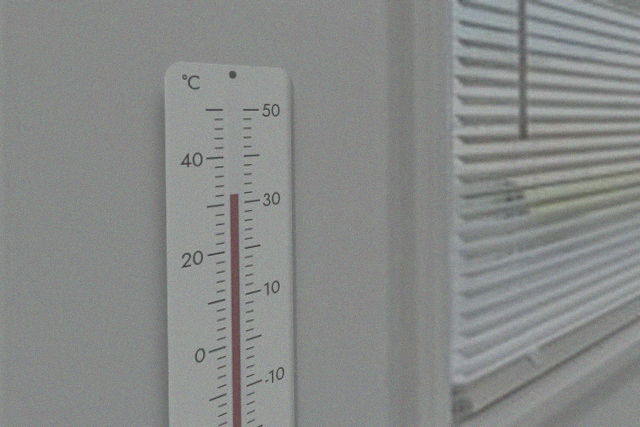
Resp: 32 °C
